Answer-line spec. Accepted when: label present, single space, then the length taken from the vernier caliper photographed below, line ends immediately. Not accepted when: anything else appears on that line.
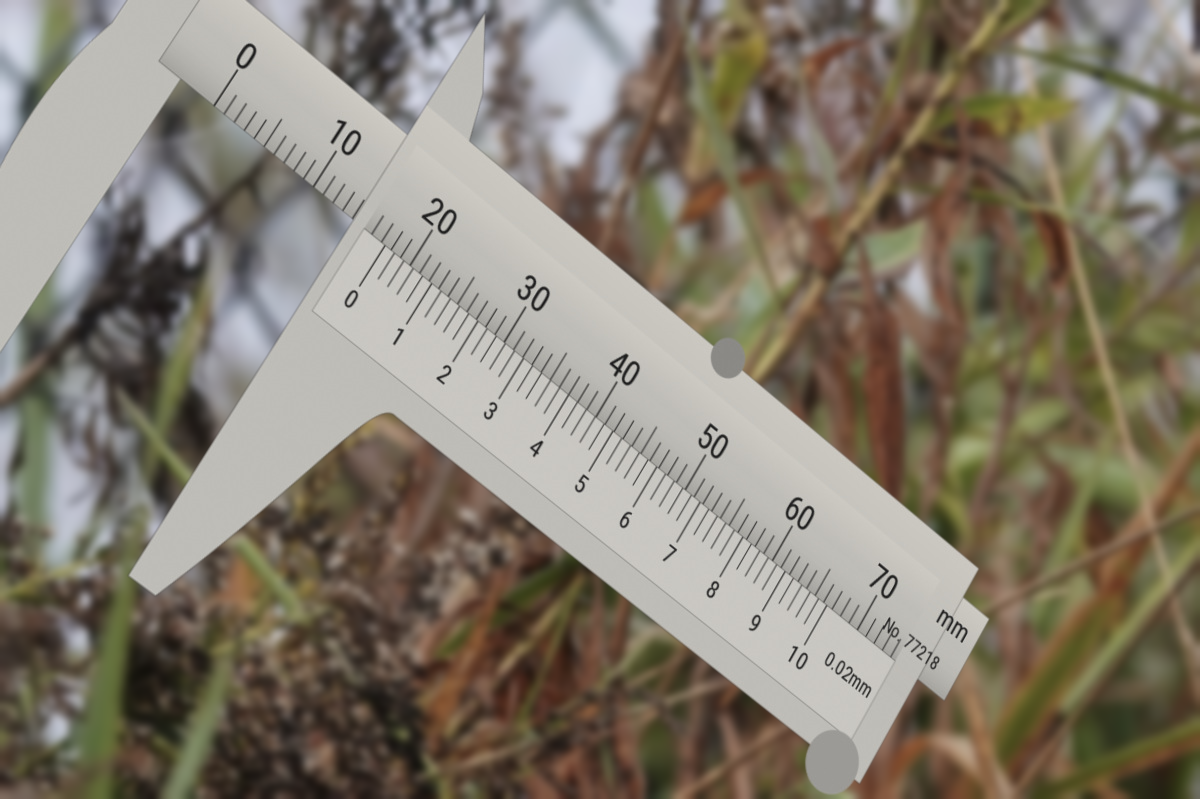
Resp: 17.4 mm
